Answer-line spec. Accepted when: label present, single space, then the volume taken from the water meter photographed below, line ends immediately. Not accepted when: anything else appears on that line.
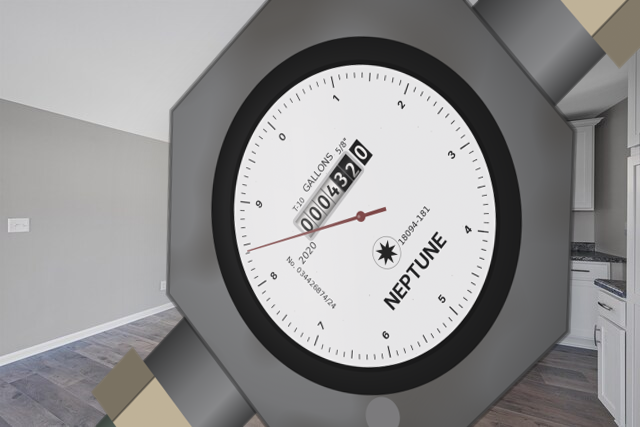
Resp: 4318.4 gal
